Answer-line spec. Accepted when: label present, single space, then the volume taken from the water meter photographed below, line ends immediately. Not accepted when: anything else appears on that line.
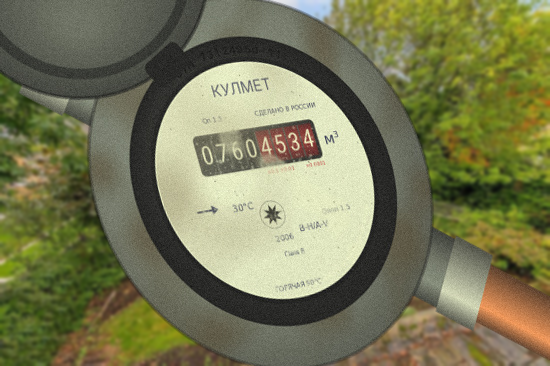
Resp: 760.4534 m³
